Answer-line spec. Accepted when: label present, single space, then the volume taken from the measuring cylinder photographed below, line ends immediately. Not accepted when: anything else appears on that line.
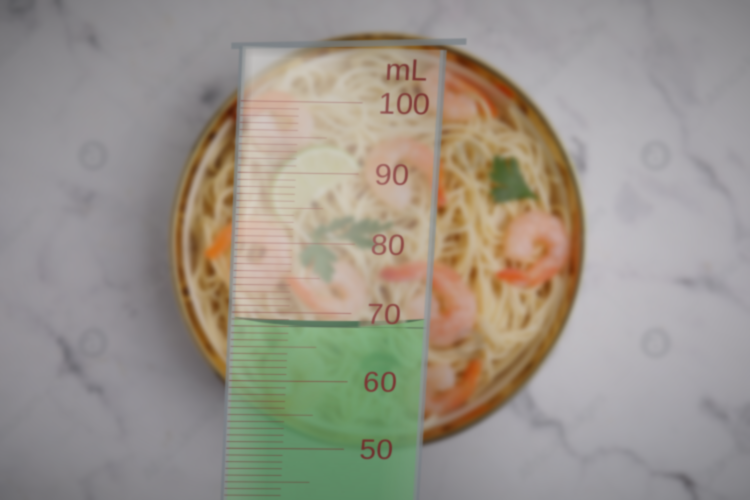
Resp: 68 mL
